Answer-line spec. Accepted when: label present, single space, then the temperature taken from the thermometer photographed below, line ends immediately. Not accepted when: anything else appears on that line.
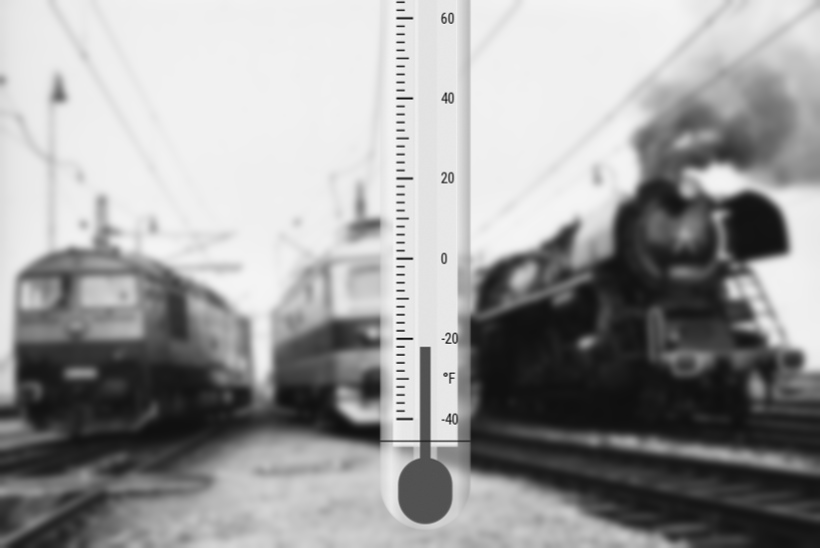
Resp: -22 °F
